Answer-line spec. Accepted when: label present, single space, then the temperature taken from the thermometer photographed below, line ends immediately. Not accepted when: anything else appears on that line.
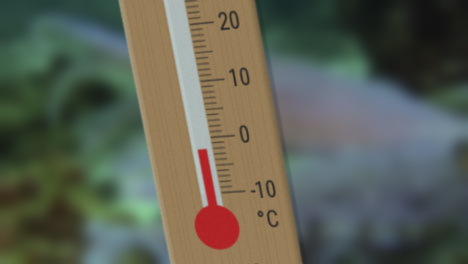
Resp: -2 °C
